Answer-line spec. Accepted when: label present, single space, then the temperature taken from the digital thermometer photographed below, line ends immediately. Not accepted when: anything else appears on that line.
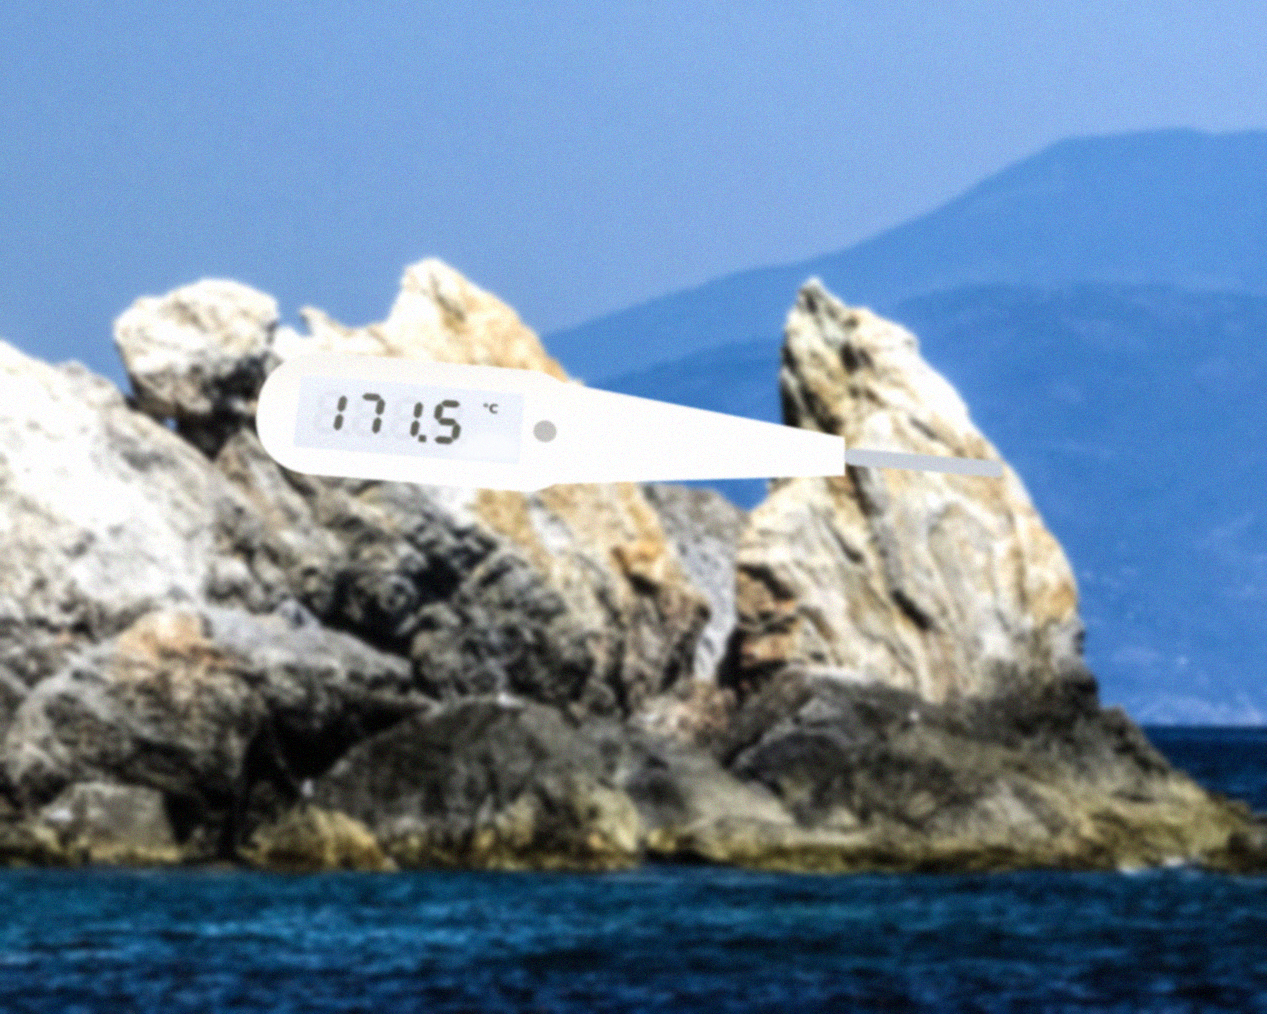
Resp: 171.5 °C
